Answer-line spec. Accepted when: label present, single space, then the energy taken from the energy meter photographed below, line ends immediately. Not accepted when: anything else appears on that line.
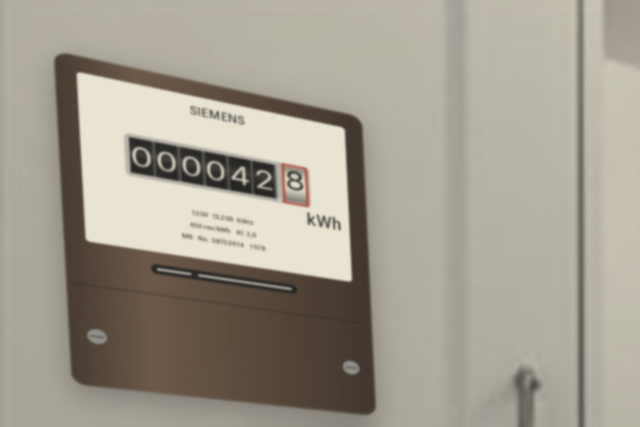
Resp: 42.8 kWh
